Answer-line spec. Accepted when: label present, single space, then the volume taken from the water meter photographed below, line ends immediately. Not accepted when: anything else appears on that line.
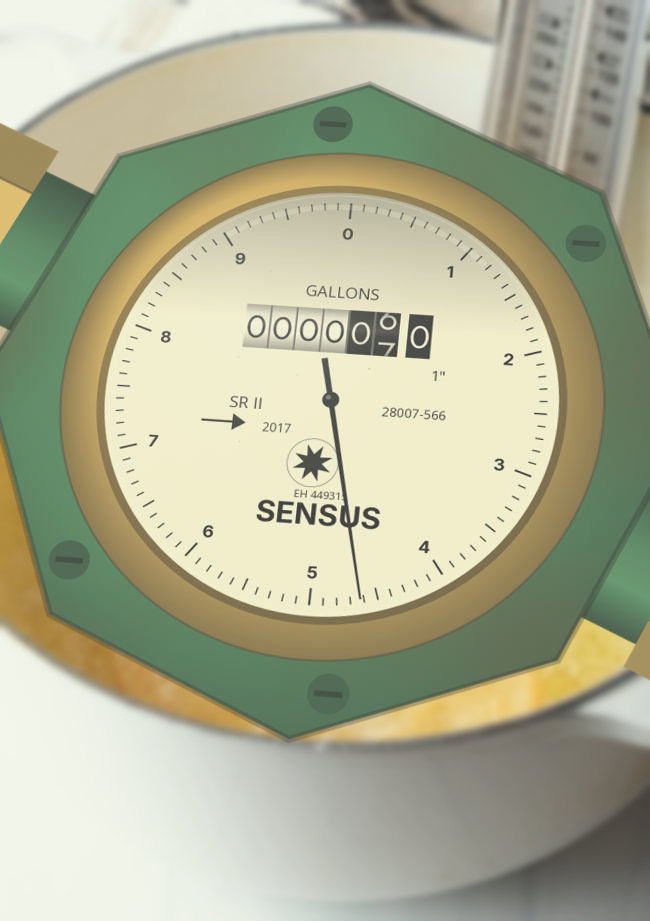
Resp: 64.6 gal
